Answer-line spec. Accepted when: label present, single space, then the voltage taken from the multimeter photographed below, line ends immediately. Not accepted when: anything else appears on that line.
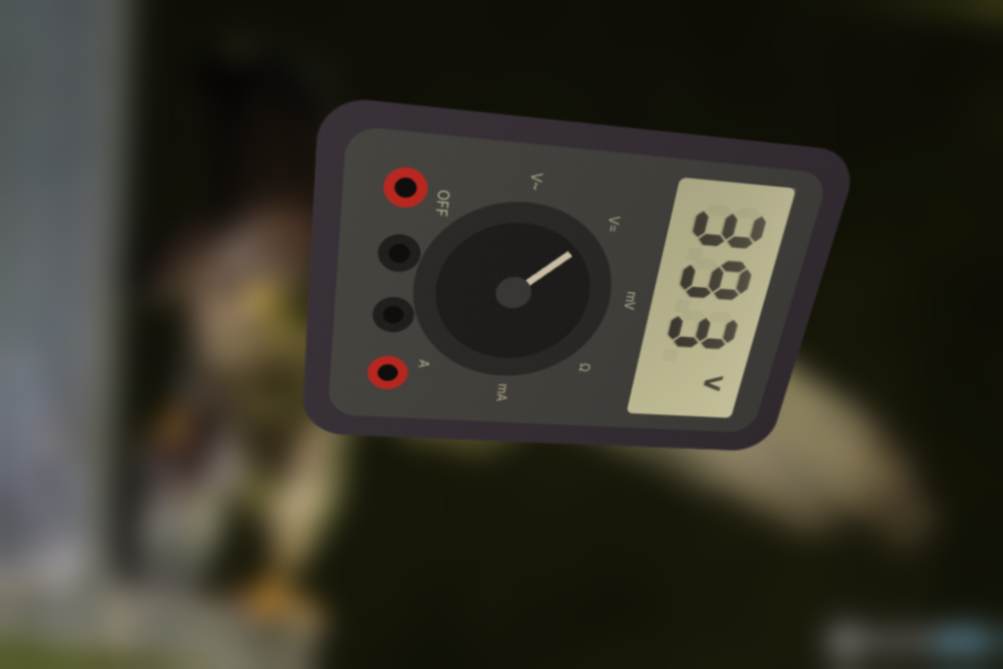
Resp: 393 V
